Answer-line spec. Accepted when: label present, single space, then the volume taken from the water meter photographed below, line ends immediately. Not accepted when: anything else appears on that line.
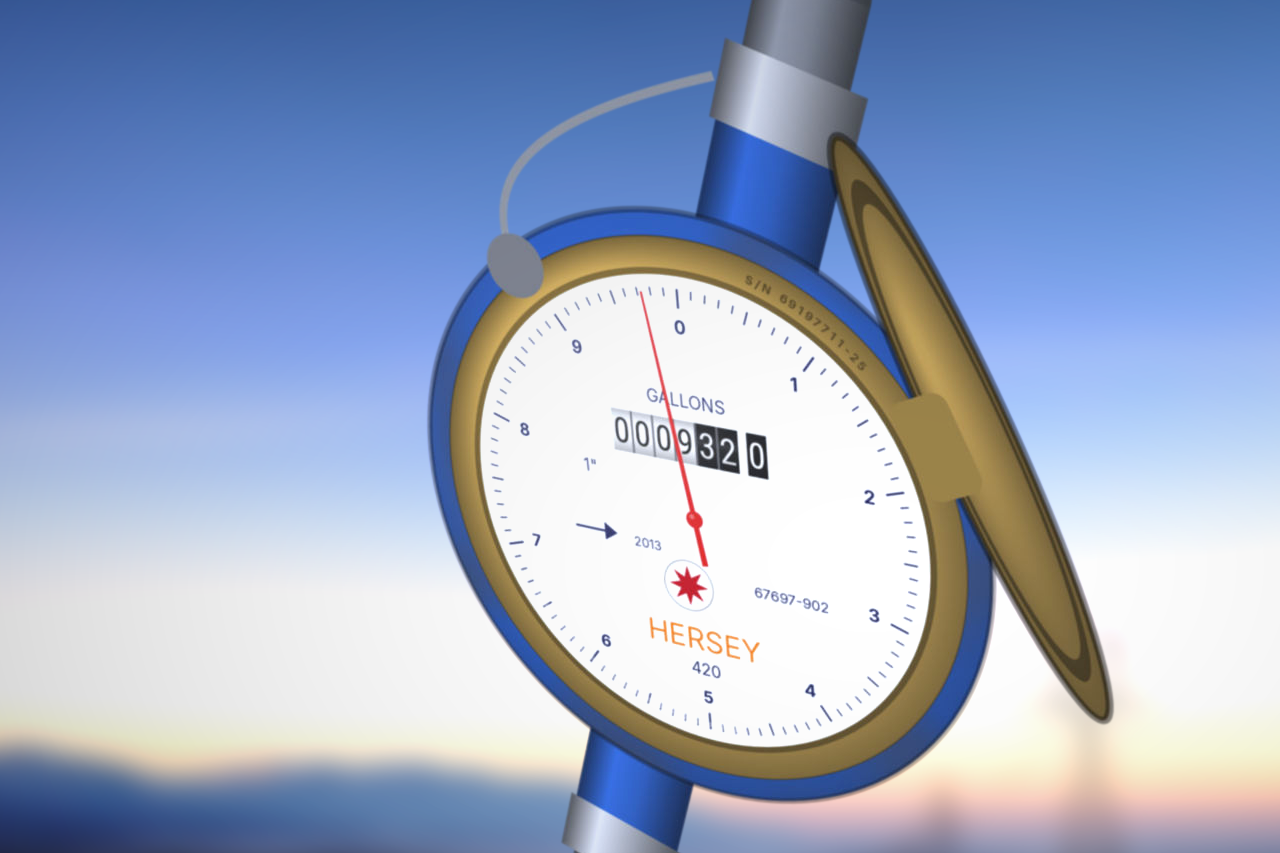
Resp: 9319.7 gal
